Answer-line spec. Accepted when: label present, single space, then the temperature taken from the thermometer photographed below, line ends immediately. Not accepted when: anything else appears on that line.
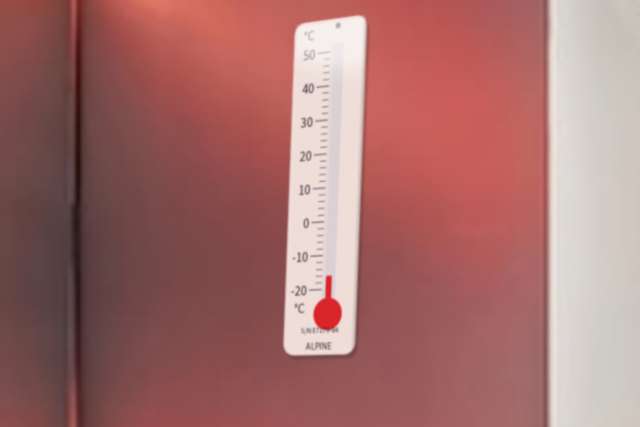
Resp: -16 °C
